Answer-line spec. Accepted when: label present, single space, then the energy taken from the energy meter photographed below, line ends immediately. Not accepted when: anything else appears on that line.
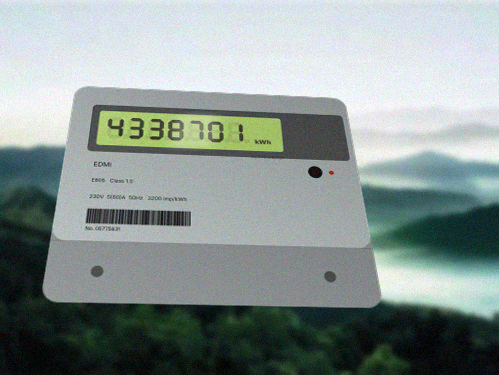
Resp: 4338701 kWh
